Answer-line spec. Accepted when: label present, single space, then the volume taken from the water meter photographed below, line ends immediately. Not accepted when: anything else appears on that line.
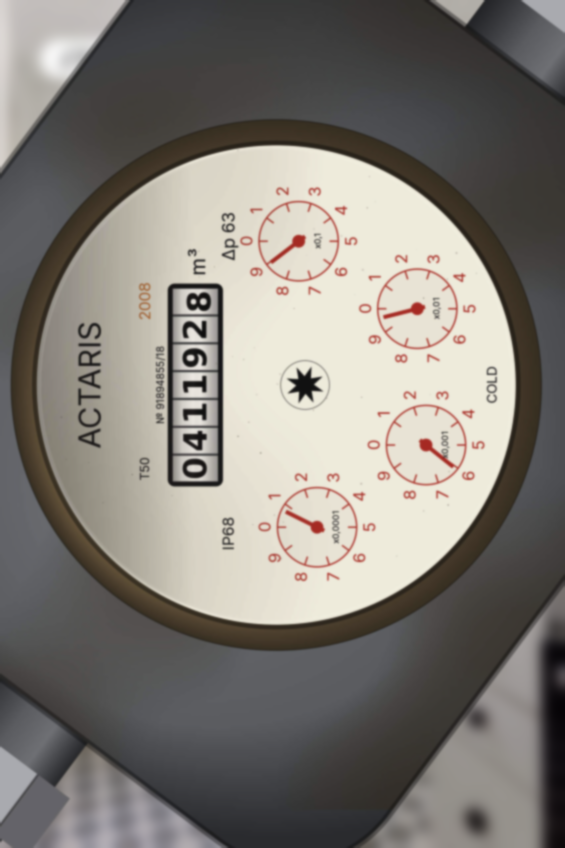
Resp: 411927.8960 m³
